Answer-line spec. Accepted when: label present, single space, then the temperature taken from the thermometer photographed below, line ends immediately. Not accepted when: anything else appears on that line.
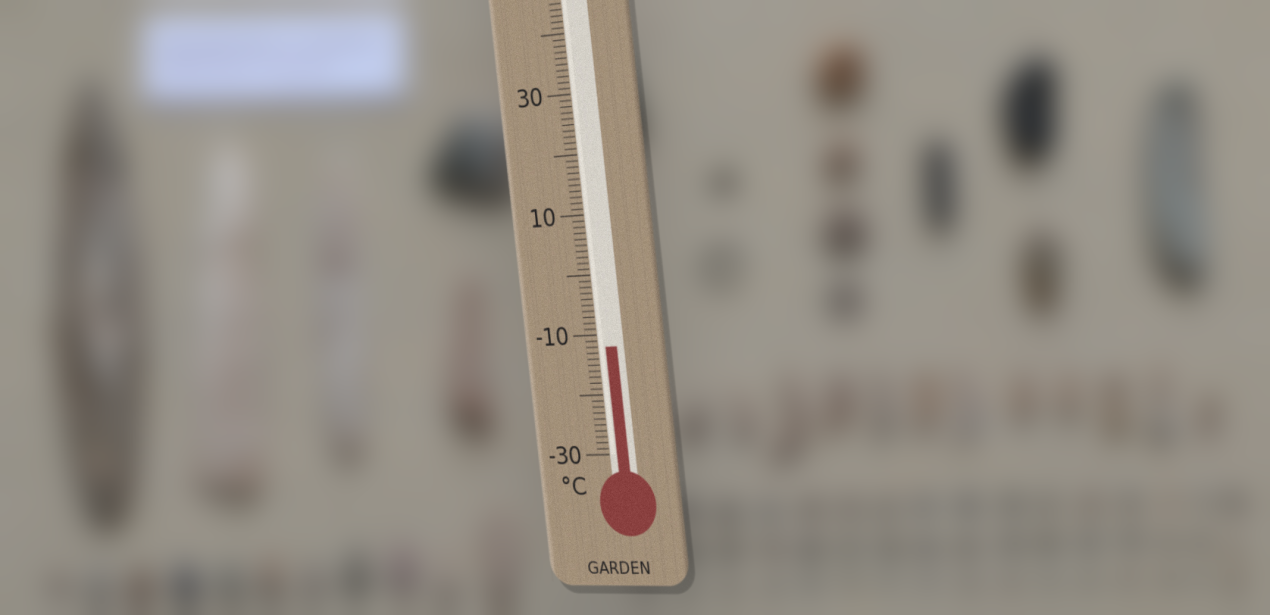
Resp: -12 °C
